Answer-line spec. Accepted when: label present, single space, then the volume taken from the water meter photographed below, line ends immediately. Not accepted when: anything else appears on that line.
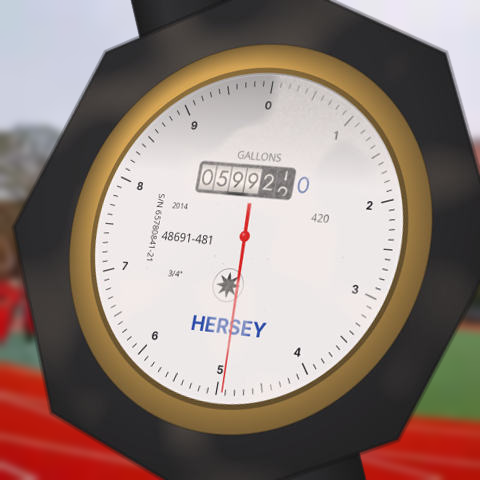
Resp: 599214.9 gal
